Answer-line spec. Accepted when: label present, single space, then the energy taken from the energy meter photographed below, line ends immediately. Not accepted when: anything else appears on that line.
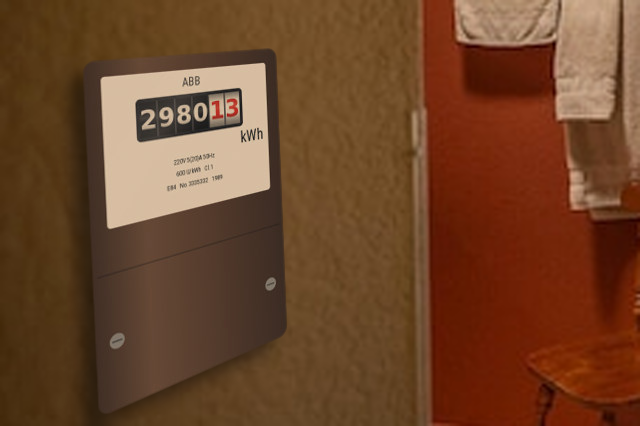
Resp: 2980.13 kWh
